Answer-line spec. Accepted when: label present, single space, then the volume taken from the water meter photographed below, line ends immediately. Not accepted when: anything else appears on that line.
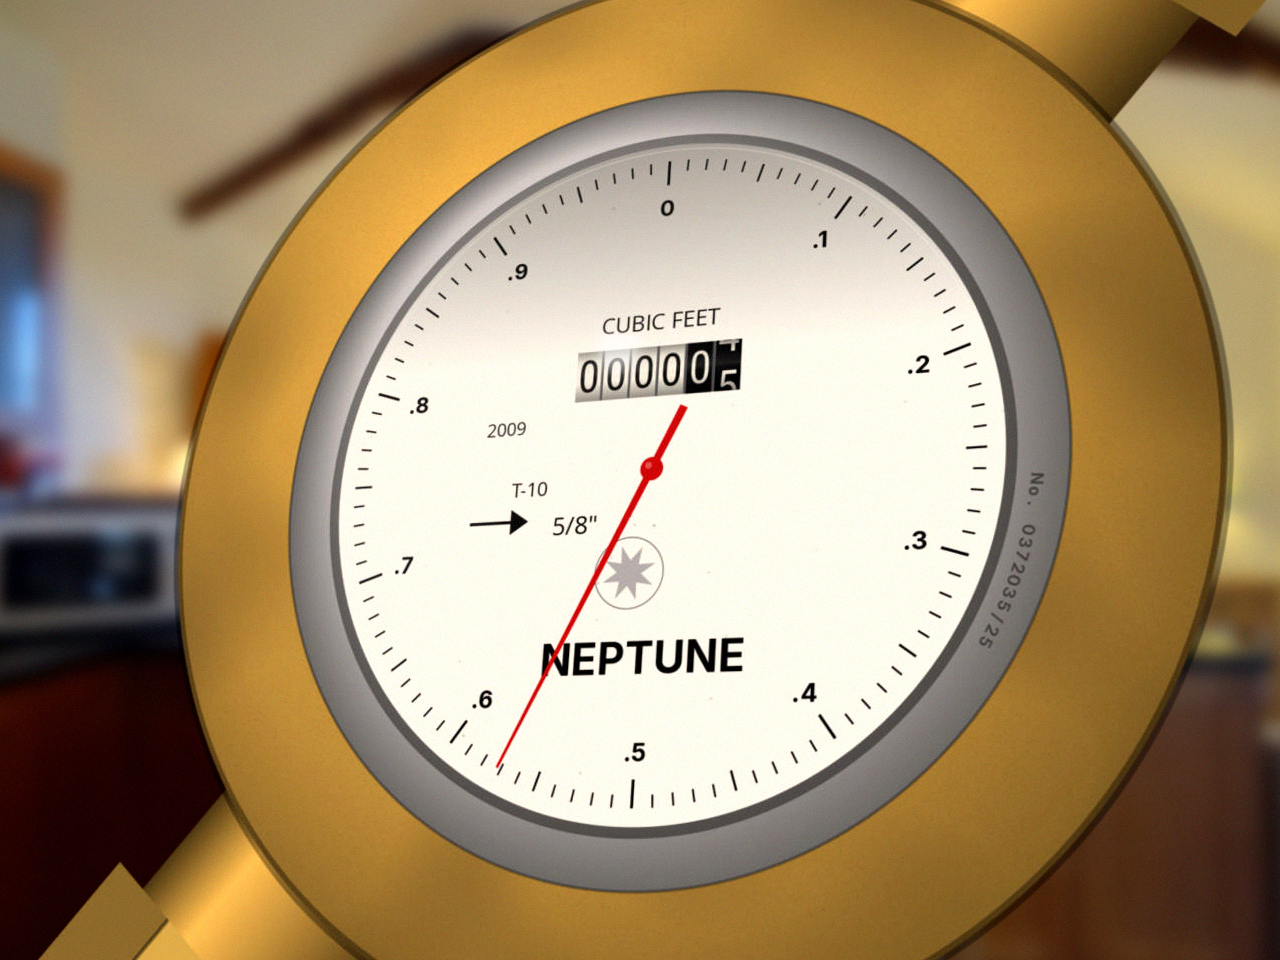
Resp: 4.57 ft³
